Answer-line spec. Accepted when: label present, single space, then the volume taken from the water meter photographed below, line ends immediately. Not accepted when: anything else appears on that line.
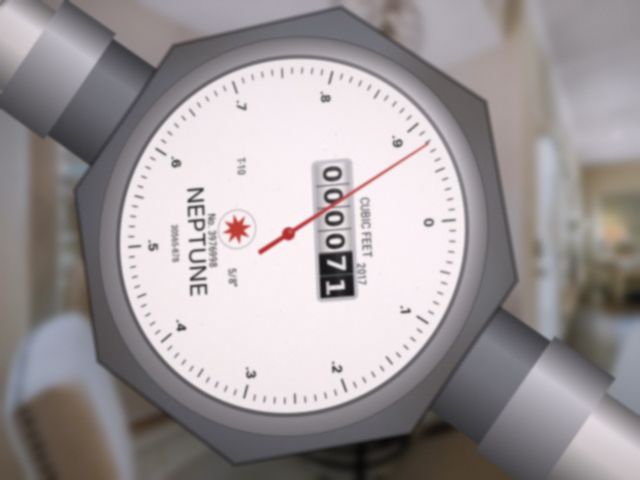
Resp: 70.92 ft³
